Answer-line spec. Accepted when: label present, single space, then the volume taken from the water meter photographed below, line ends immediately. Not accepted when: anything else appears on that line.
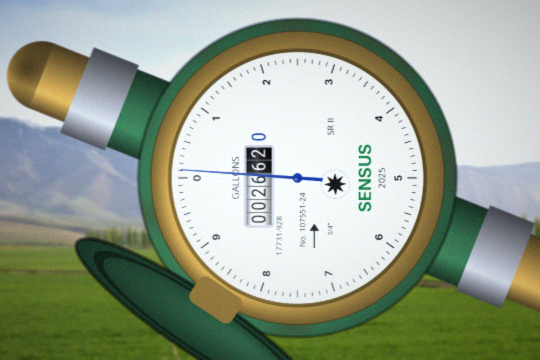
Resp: 26620.1 gal
